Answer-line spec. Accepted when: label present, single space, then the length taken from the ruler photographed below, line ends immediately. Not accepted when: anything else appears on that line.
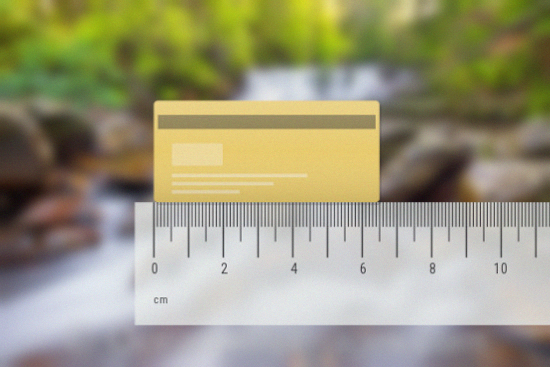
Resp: 6.5 cm
